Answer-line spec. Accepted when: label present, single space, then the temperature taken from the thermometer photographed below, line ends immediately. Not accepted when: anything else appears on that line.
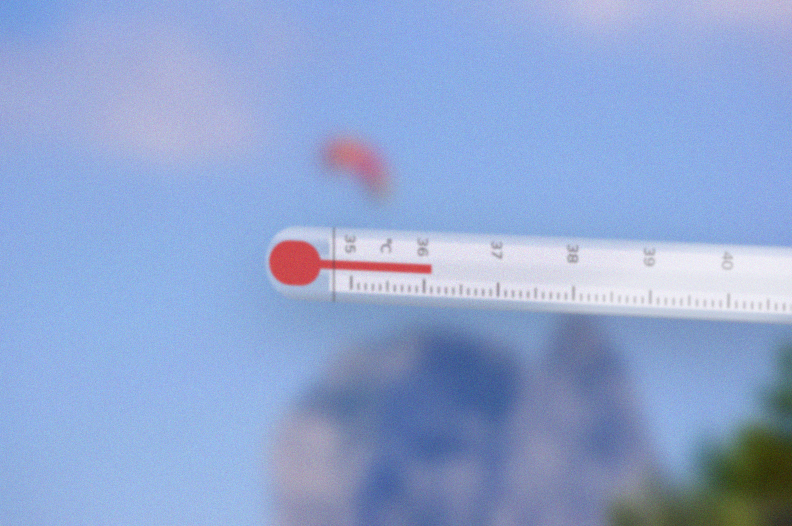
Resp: 36.1 °C
